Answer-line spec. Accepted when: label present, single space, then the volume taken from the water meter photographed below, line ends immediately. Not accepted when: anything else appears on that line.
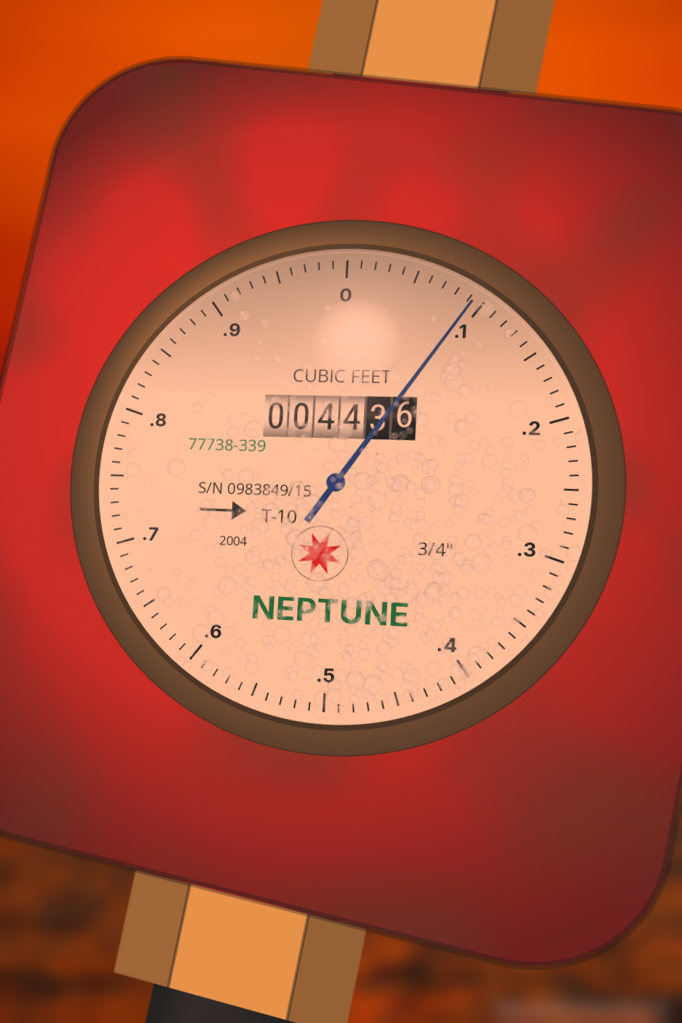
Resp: 4436.09 ft³
